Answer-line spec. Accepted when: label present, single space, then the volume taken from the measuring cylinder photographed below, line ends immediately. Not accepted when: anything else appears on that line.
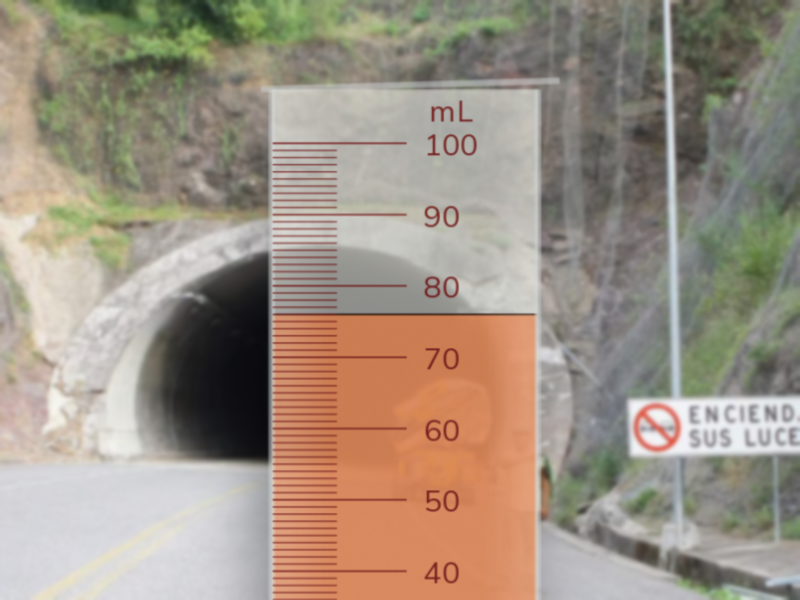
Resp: 76 mL
